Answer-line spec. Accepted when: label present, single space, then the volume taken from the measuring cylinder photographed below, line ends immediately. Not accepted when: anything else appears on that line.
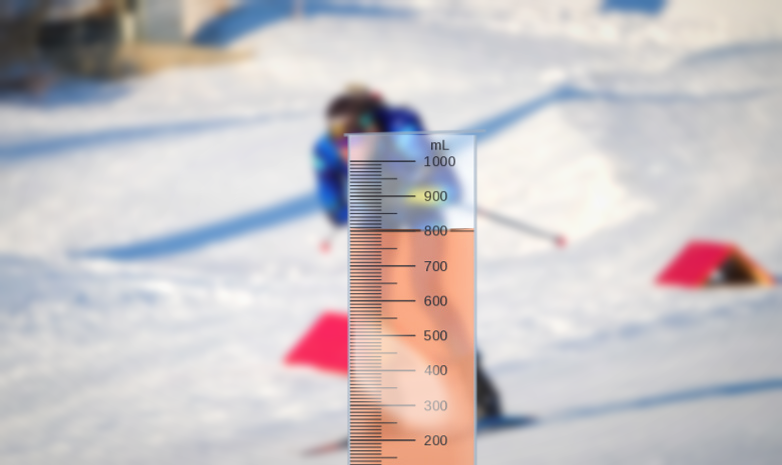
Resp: 800 mL
